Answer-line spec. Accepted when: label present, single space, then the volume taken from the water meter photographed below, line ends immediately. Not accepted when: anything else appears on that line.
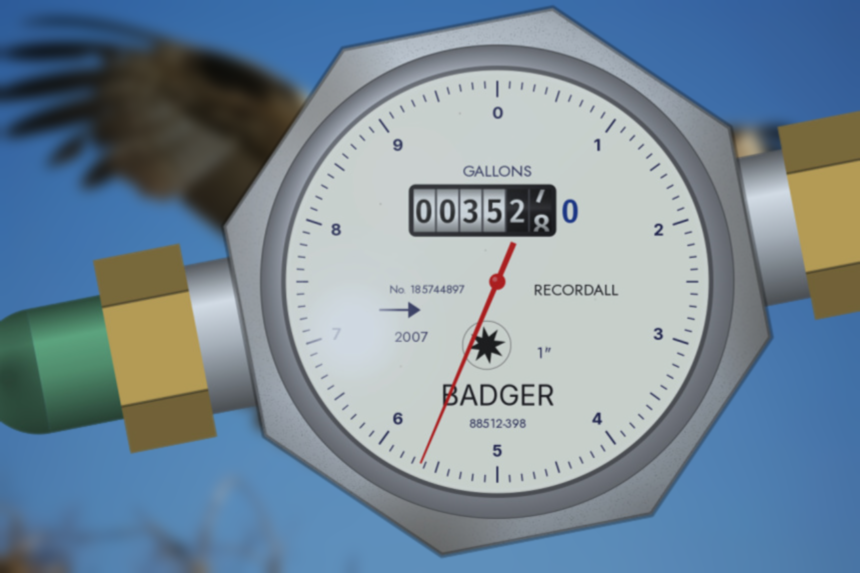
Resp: 35275.6 gal
